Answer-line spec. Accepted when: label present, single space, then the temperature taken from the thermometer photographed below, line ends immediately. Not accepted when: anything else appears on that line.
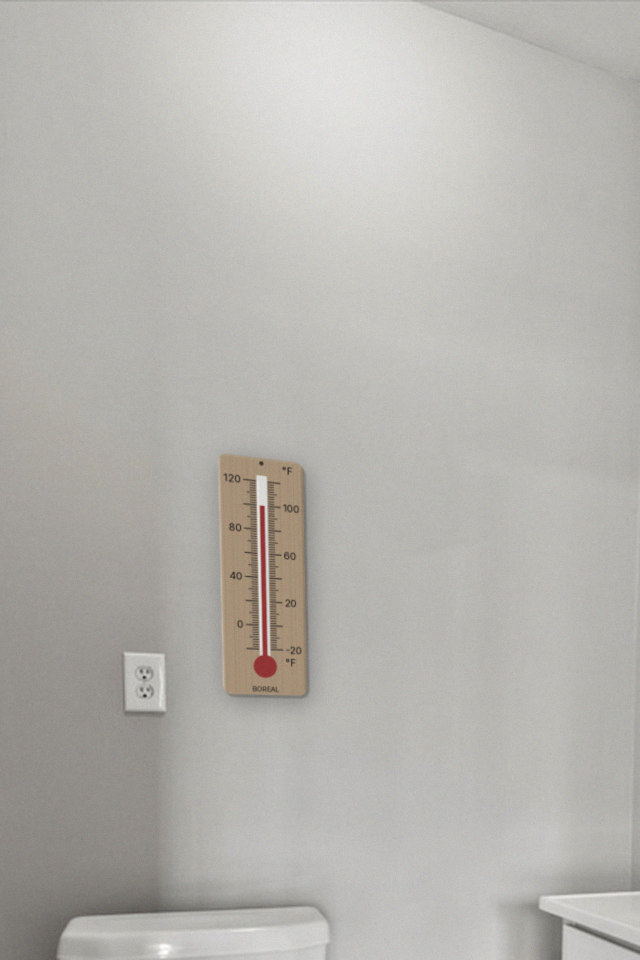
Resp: 100 °F
